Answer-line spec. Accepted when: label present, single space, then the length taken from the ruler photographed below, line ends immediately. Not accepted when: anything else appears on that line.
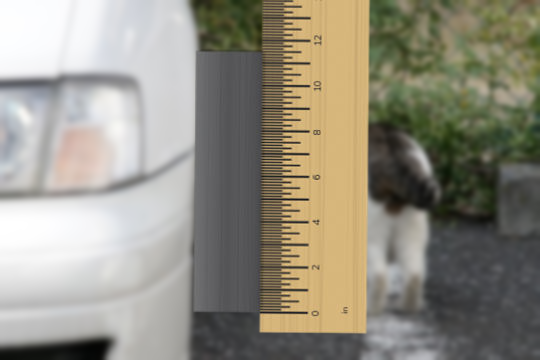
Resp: 11.5 in
